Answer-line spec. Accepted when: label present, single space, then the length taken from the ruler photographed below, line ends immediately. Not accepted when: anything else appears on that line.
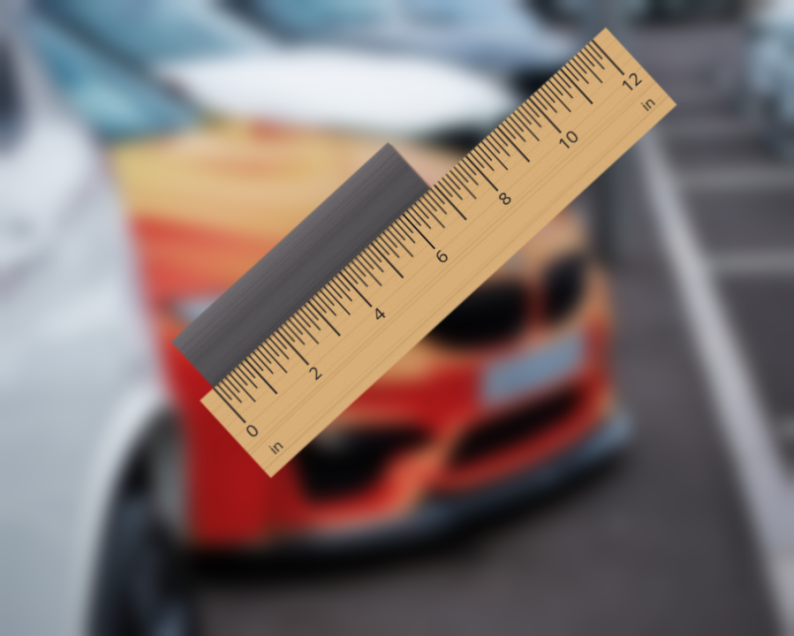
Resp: 6.875 in
